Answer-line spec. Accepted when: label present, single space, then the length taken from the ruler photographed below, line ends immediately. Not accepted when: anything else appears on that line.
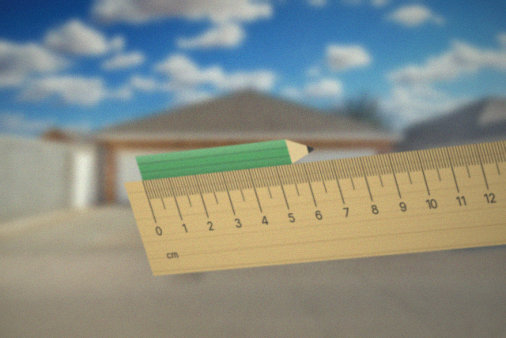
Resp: 6.5 cm
